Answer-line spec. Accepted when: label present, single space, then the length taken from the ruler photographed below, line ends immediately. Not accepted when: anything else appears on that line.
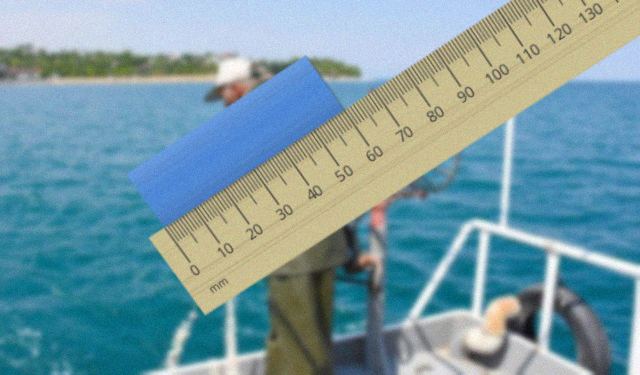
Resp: 60 mm
